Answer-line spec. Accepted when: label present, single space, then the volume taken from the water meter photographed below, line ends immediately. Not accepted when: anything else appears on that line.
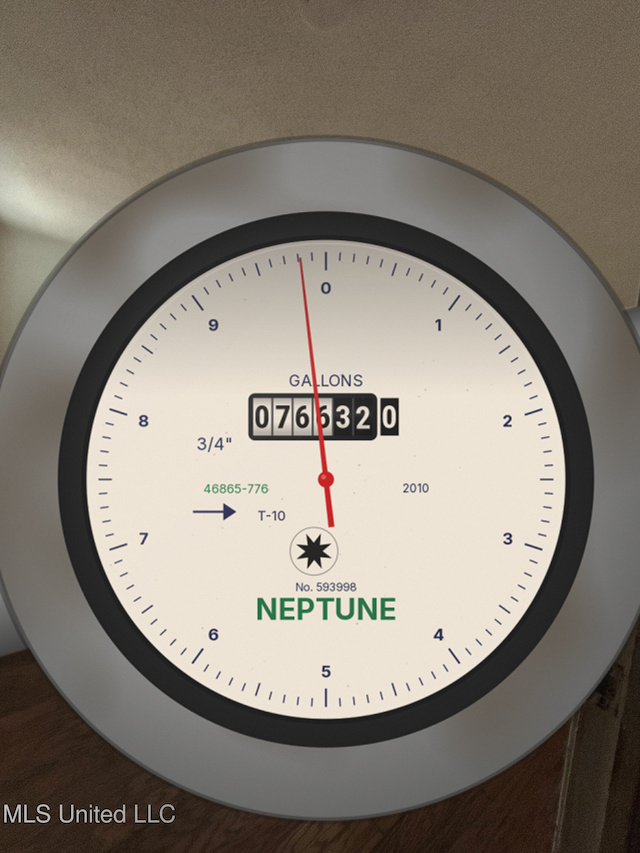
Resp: 766319.8 gal
